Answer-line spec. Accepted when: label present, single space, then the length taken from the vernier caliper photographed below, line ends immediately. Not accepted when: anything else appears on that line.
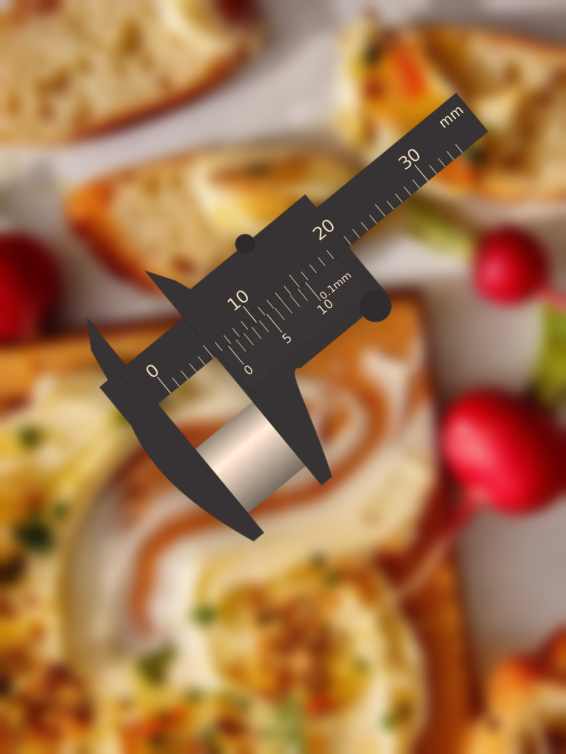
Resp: 6.7 mm
